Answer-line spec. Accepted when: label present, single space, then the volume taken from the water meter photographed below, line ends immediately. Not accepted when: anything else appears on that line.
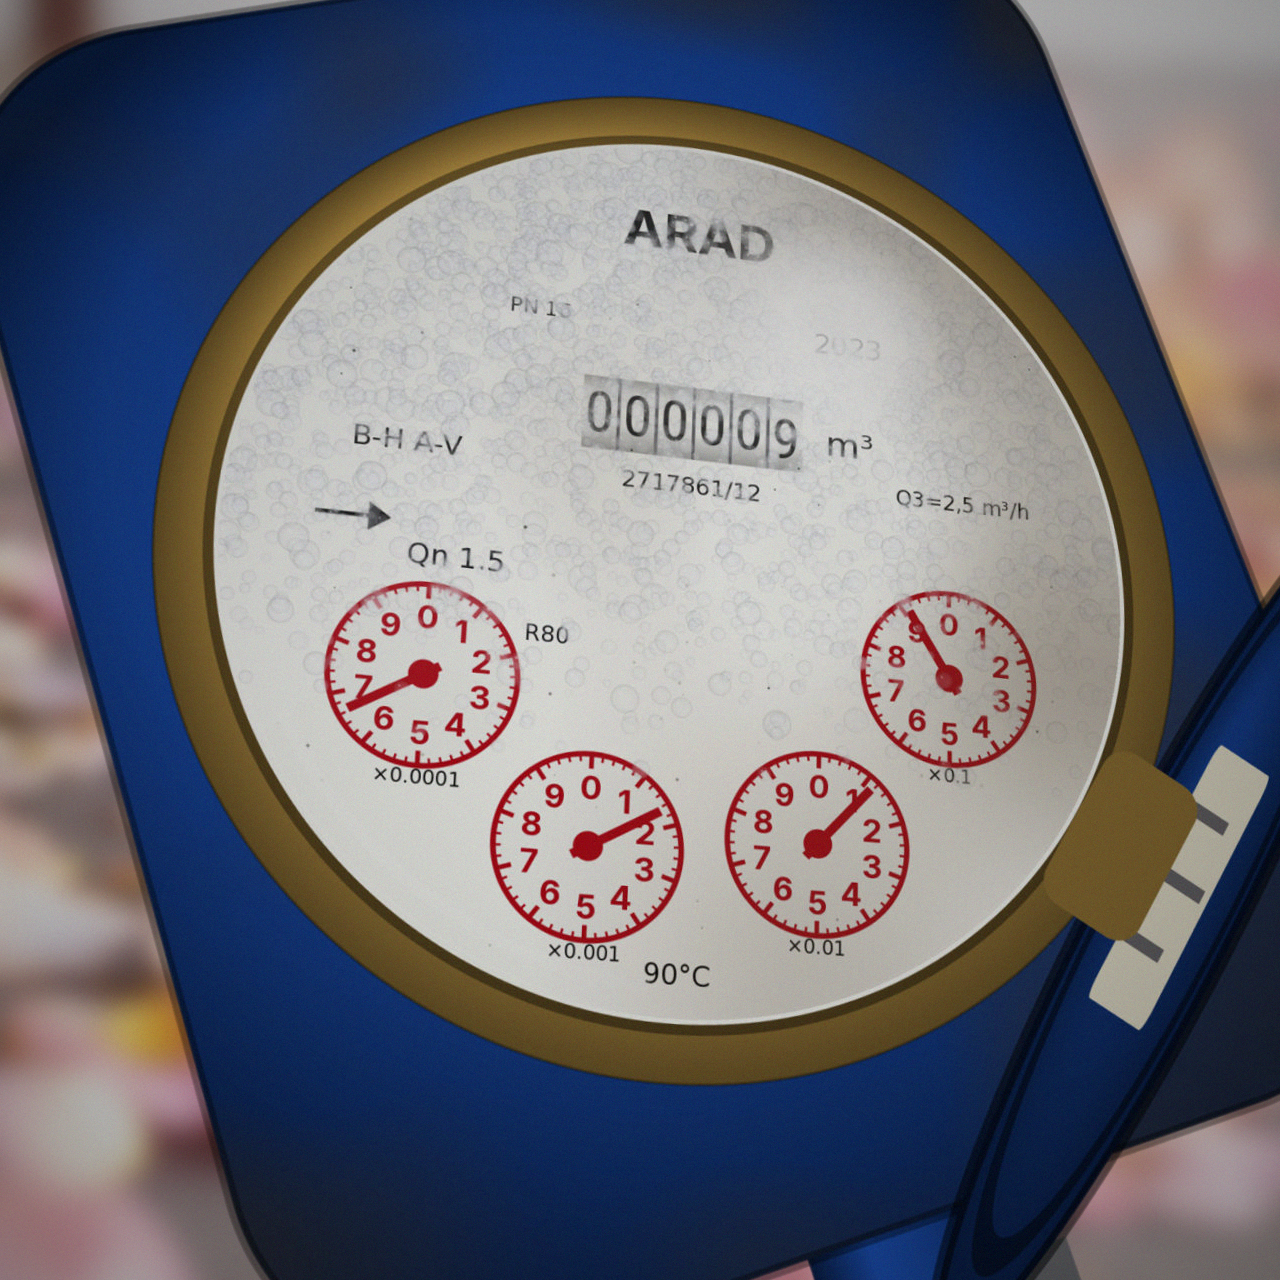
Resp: 8.9116 m³
